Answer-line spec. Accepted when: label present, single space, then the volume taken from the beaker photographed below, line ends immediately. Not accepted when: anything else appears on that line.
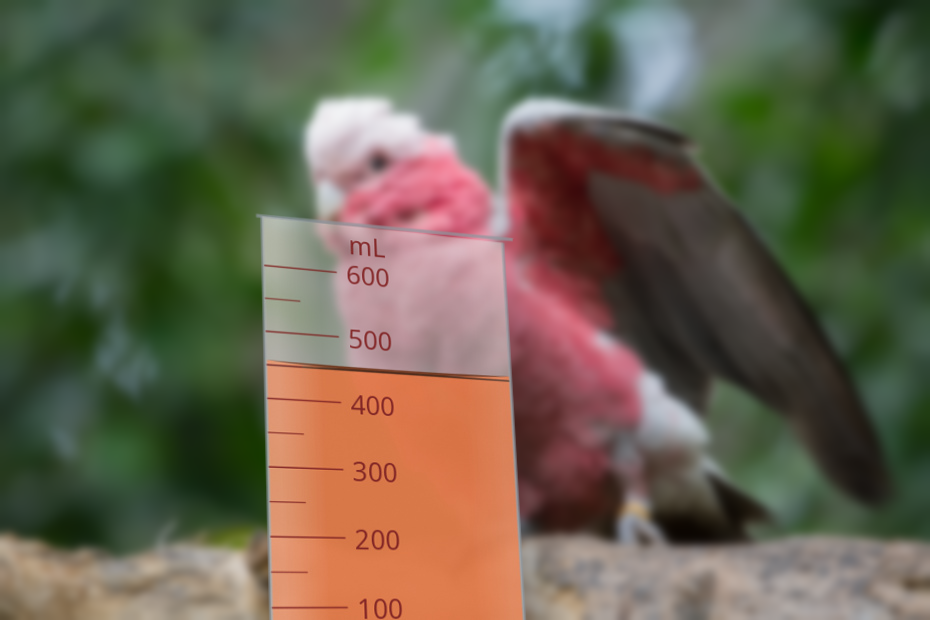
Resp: 450 mL
